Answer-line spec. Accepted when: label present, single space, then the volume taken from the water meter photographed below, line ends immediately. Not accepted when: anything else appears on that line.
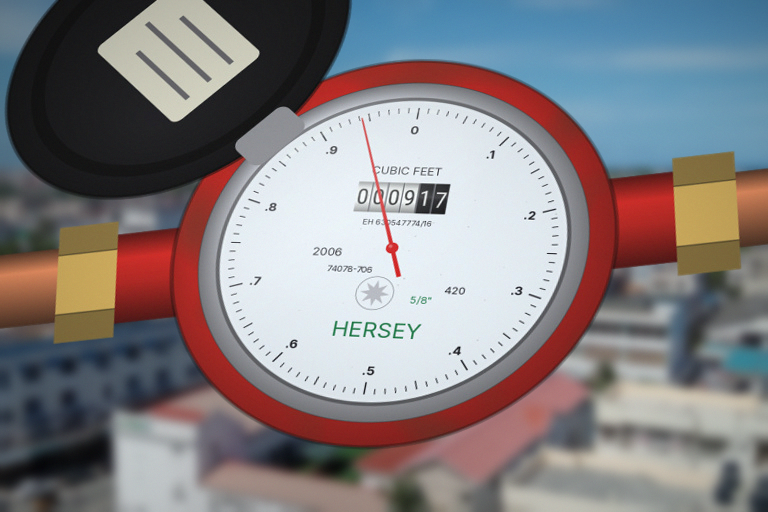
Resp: 916.94 ft³
